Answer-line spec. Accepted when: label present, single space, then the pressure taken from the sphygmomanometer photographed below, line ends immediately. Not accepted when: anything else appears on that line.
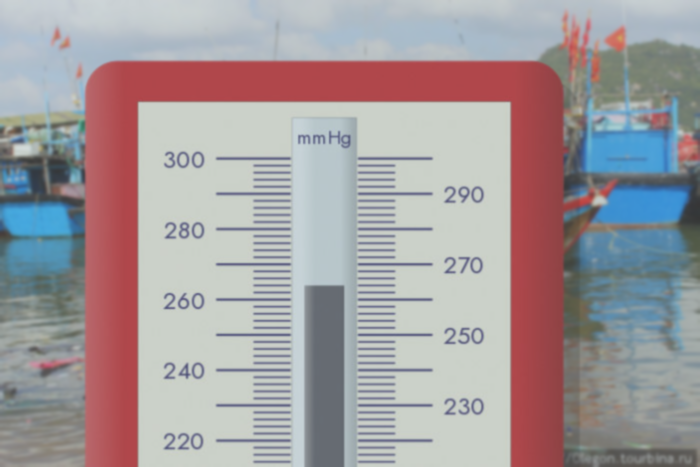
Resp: 264 mmHg
